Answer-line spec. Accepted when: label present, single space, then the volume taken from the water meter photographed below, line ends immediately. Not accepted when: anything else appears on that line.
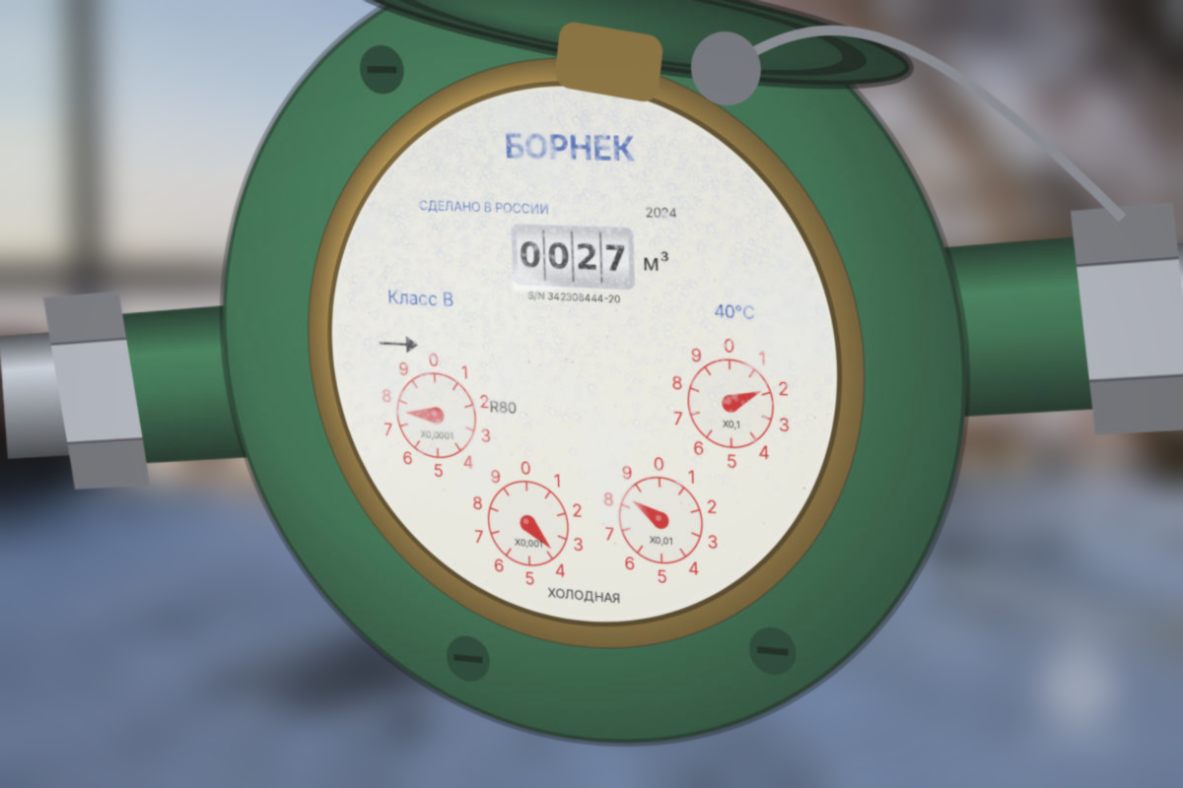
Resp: 27.1837 m³
